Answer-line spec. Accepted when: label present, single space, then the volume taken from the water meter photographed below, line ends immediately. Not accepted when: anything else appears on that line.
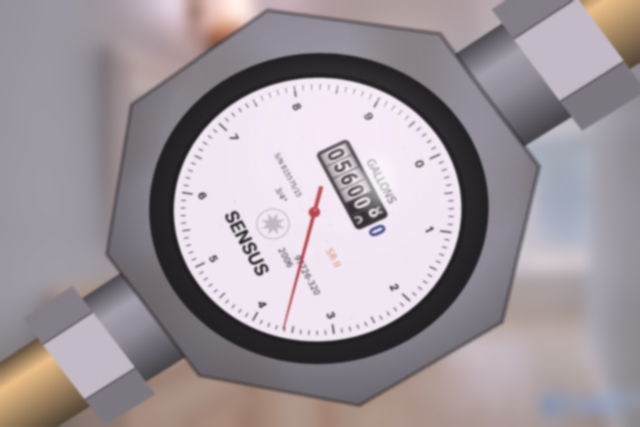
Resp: 560083.6 gal
